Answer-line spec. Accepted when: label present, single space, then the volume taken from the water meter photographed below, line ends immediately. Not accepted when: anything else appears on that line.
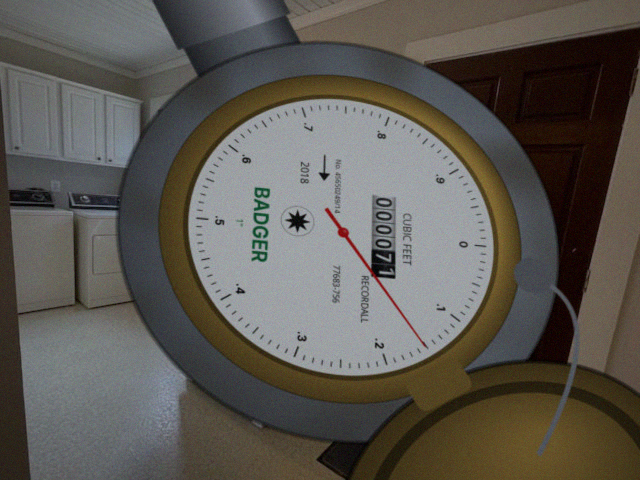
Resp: 71.15 ft³
